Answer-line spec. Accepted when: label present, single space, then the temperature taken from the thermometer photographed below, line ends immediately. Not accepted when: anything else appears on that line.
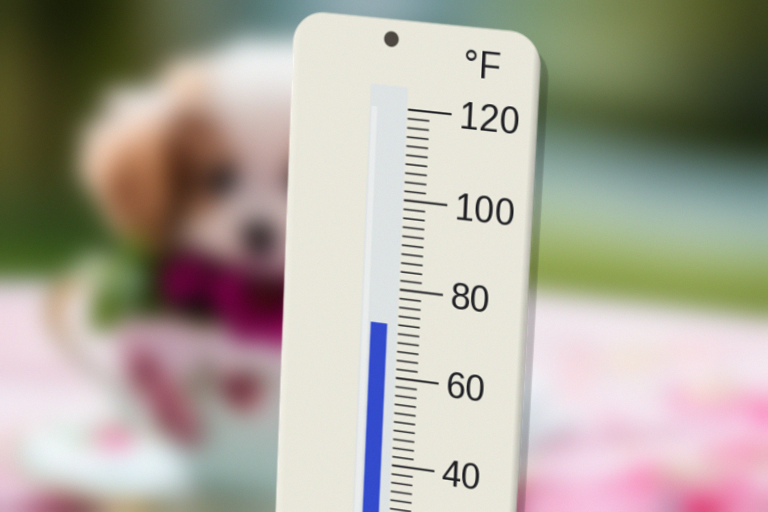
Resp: 72 °F
